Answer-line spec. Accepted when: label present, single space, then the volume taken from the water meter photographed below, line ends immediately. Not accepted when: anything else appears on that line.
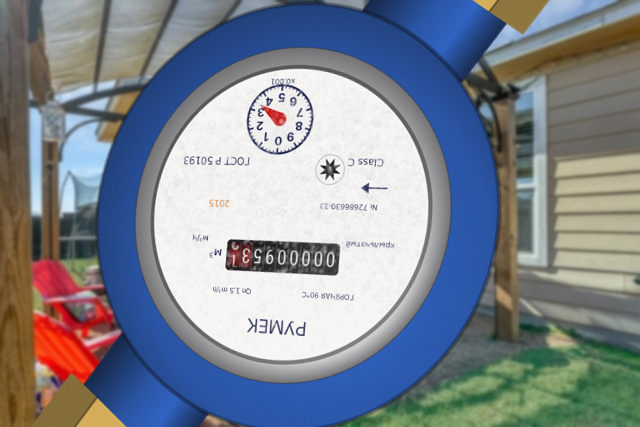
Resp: 95.313 m³
